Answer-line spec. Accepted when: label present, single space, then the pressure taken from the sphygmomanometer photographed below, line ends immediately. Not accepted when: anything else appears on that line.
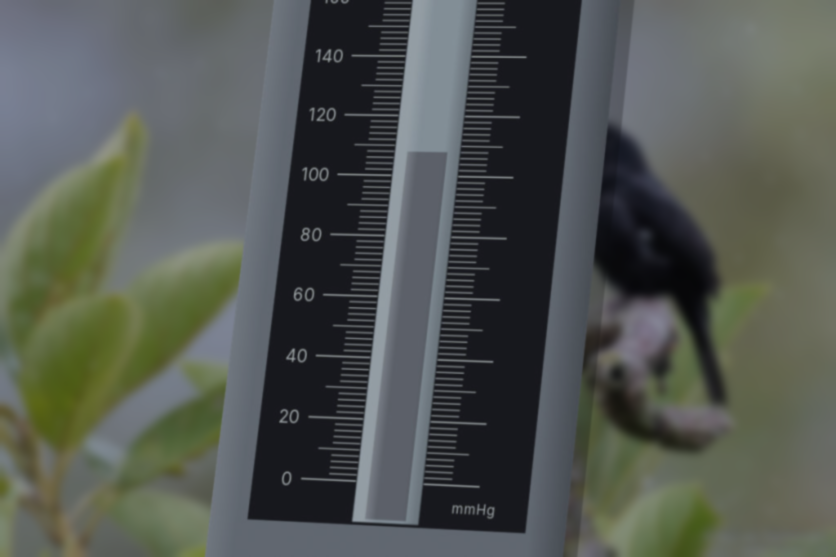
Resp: 108 mmHg
